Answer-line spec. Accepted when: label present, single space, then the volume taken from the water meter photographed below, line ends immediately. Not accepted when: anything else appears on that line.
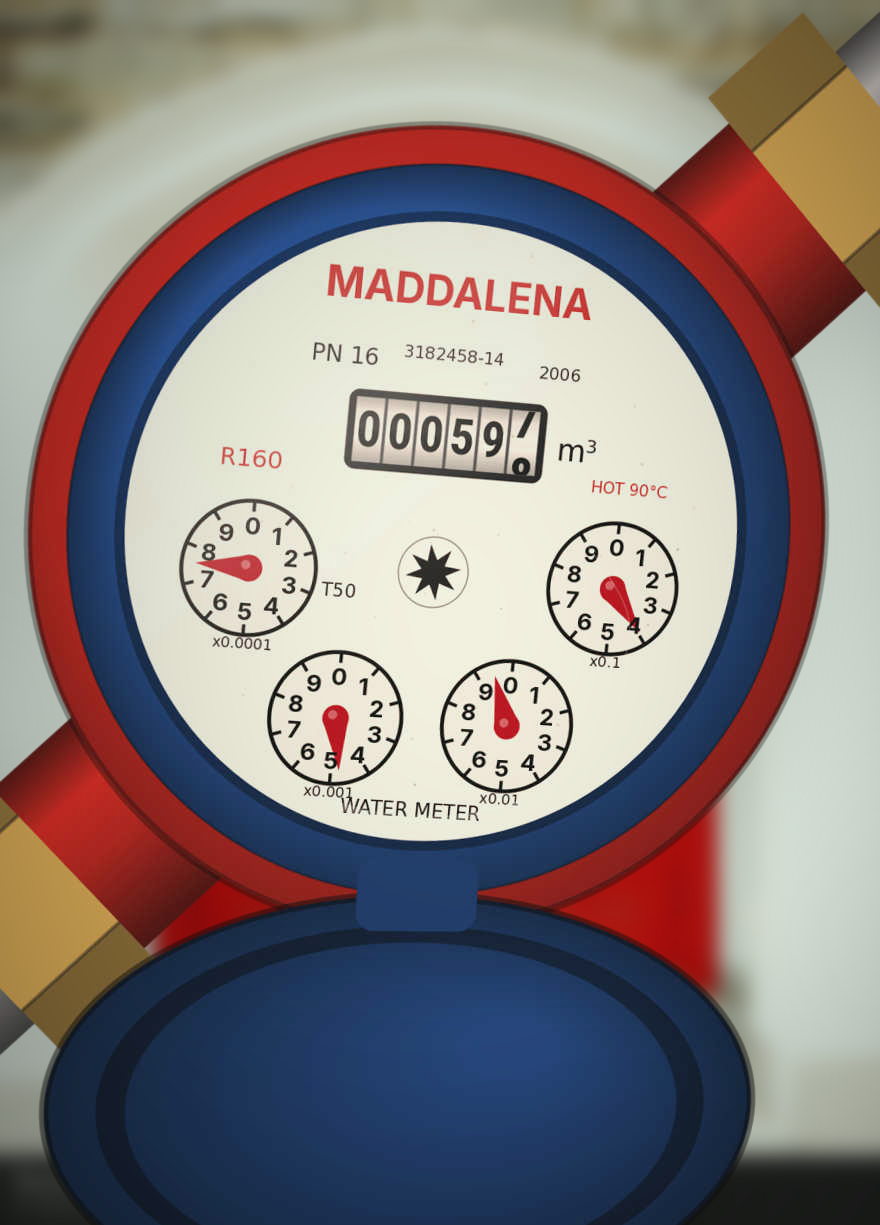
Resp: 597.3947 m³
